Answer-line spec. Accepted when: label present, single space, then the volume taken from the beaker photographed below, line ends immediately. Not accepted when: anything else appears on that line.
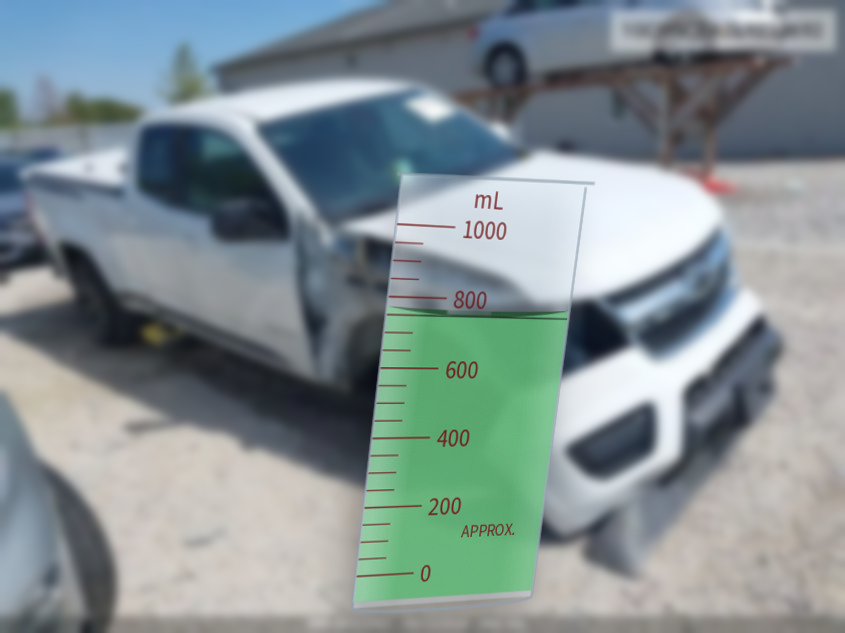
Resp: 750 mL
